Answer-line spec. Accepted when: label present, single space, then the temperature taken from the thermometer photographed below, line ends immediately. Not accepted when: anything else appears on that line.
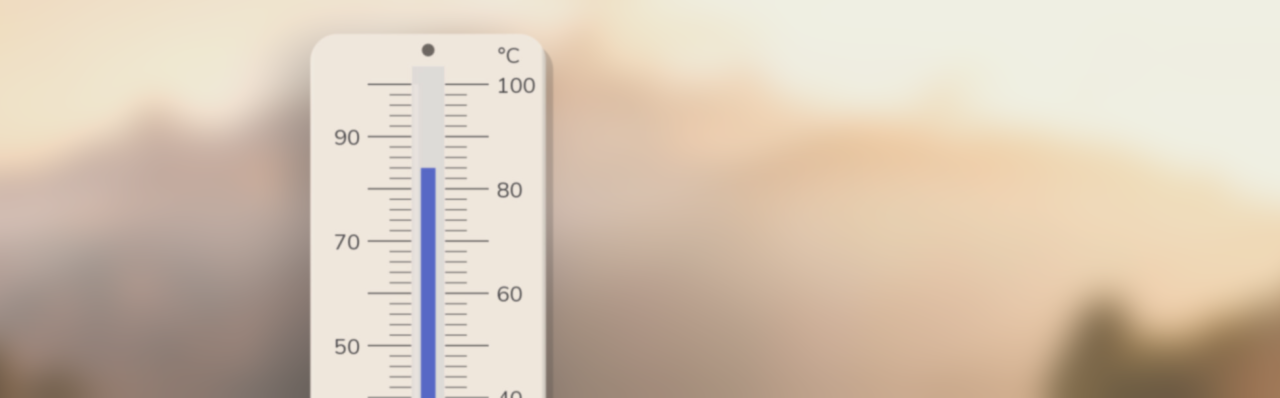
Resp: 84 °C
